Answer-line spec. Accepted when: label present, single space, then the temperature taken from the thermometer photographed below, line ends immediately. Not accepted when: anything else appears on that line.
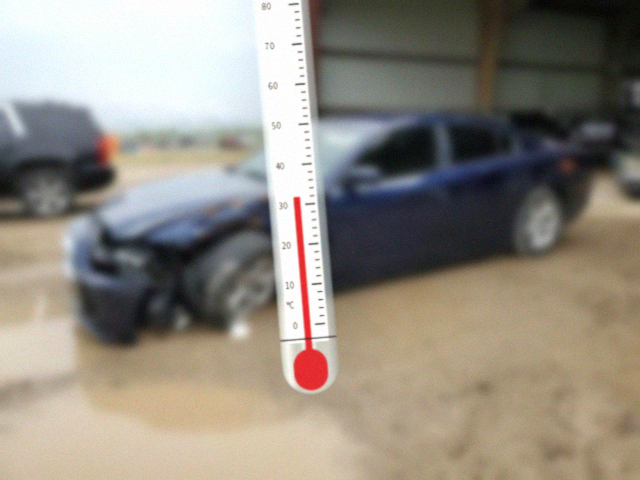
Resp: 32 °C
